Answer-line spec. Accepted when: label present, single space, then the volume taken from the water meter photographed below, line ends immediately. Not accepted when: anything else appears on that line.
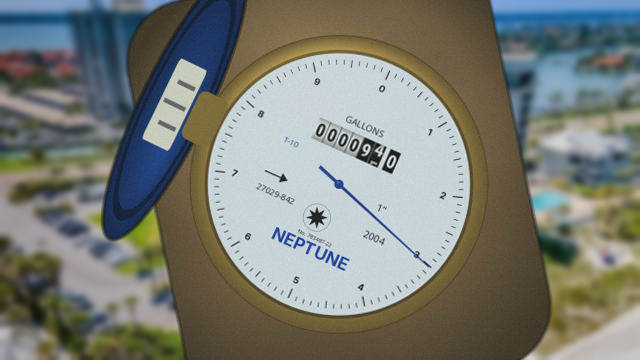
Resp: 943.0 gal
